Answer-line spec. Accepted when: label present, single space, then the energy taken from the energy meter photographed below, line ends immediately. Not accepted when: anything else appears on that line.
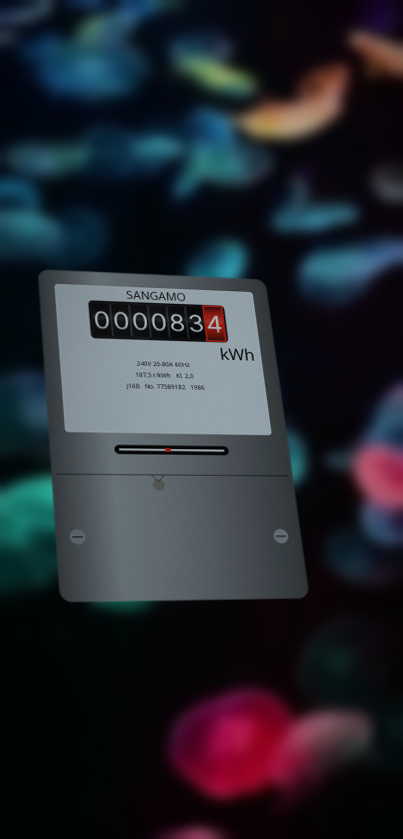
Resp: 83.4 kWh
